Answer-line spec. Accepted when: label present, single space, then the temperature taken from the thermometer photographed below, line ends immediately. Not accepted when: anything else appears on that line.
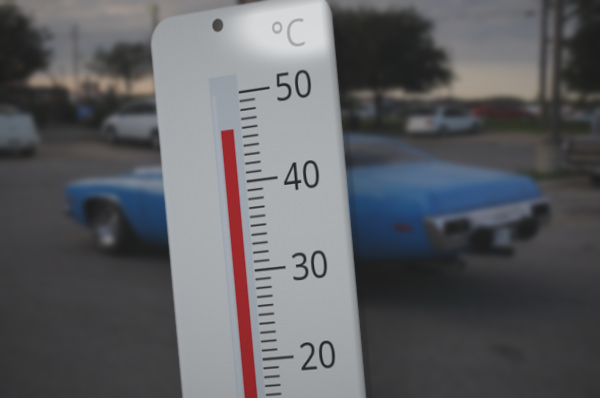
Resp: 46 °C
